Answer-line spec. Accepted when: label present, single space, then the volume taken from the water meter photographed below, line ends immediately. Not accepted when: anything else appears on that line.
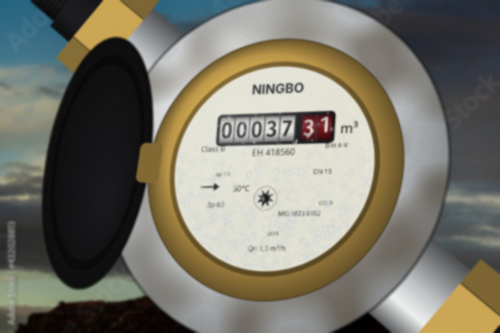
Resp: 37.31 m³
